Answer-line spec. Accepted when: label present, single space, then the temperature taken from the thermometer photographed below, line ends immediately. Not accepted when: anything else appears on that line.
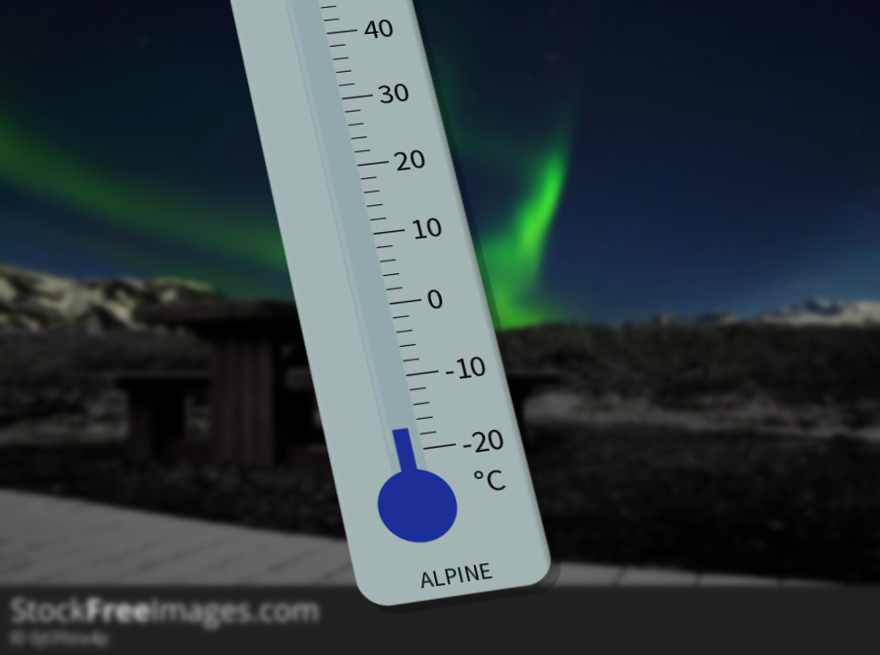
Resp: -17 °C
